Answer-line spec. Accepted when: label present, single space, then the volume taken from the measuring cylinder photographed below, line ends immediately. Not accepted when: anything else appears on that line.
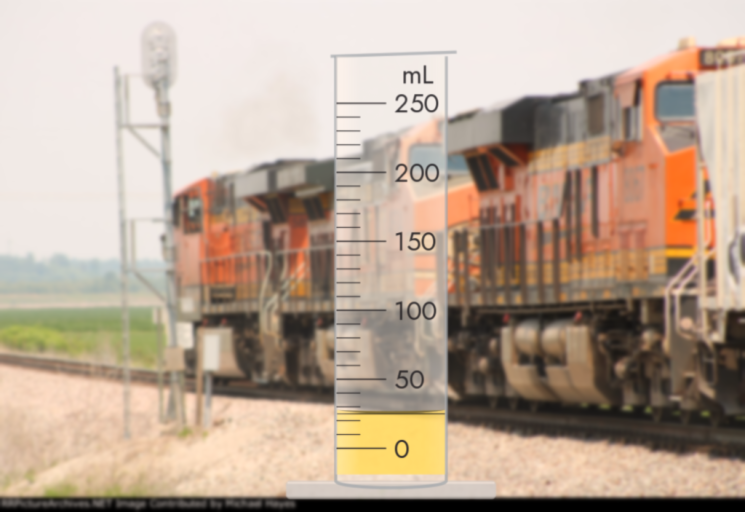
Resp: 25 mL
